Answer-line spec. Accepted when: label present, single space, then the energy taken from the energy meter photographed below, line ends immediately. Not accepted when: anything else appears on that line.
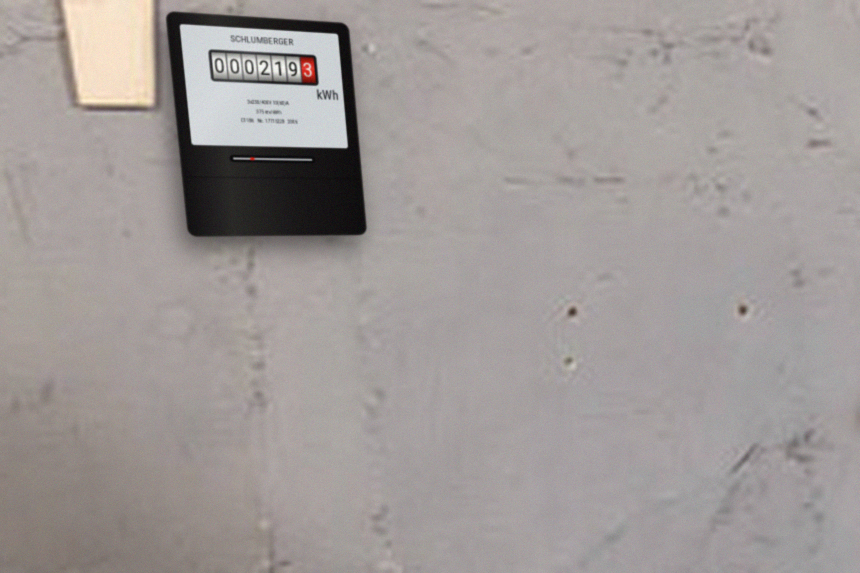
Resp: 219.3 kWh
